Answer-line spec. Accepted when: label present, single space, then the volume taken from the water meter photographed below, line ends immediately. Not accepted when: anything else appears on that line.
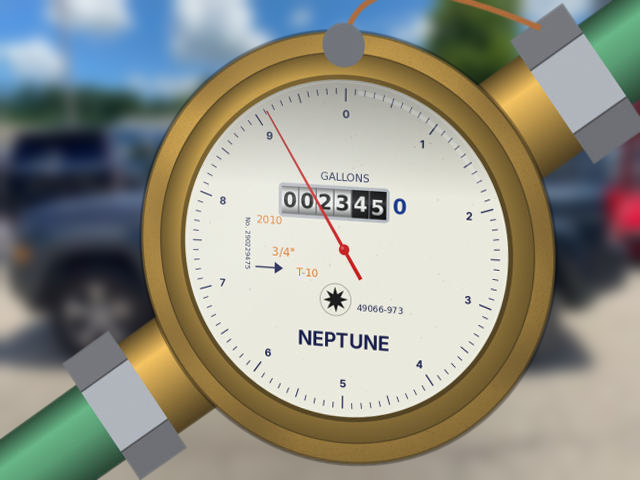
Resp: 23449.1 gal
